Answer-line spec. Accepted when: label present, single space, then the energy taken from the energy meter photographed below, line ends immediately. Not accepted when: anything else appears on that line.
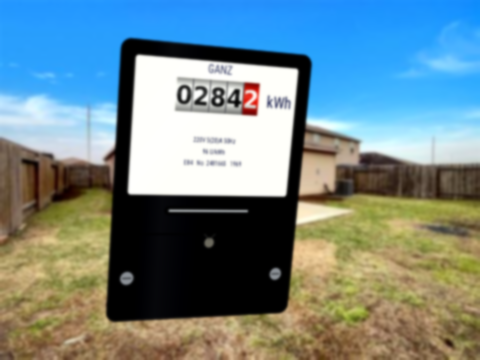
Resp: 284.2 kWh
